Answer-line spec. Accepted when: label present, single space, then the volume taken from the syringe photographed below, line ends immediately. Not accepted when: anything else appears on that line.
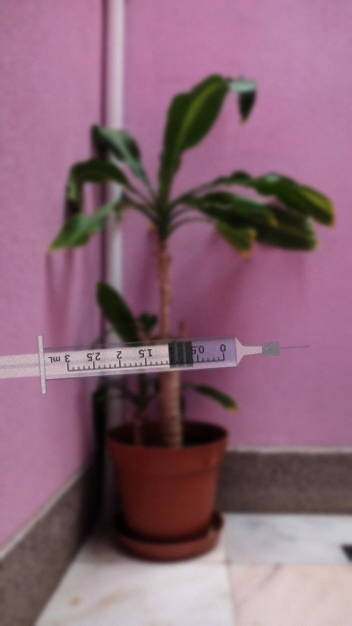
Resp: 0.6 mL
